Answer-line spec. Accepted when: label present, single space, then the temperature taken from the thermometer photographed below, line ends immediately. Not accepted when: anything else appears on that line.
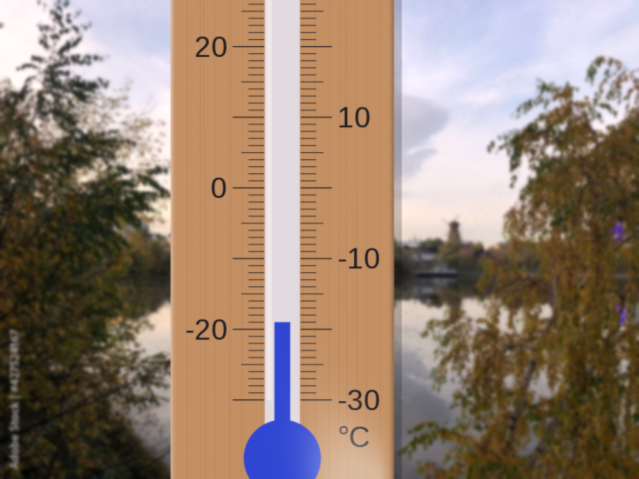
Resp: -19 °C
